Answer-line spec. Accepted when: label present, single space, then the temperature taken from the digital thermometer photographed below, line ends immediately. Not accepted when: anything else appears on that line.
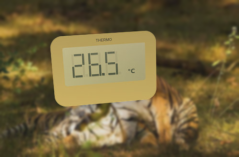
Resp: 26.5 °C
